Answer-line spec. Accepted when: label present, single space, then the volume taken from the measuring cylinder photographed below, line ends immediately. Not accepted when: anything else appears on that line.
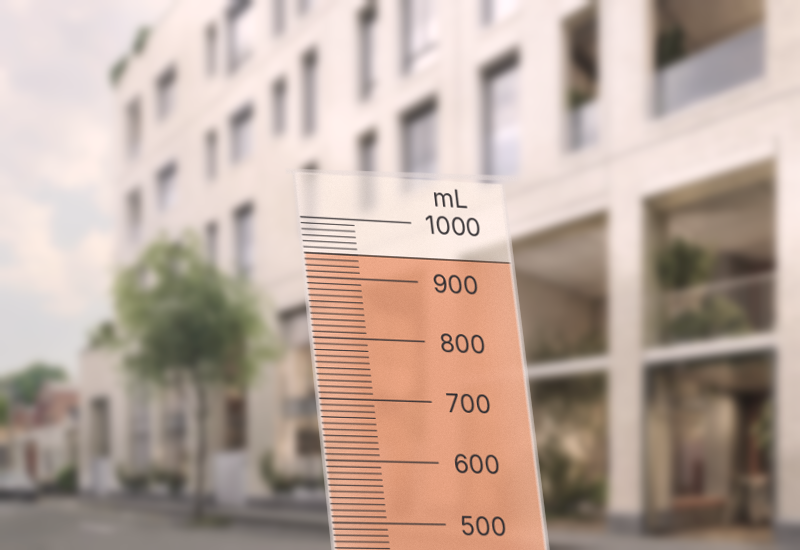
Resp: 940 mL
